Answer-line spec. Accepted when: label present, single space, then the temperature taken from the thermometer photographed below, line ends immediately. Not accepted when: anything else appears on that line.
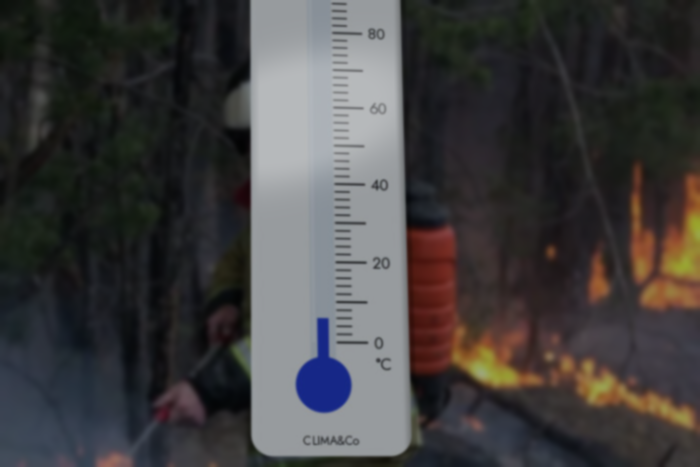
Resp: 6 °C
